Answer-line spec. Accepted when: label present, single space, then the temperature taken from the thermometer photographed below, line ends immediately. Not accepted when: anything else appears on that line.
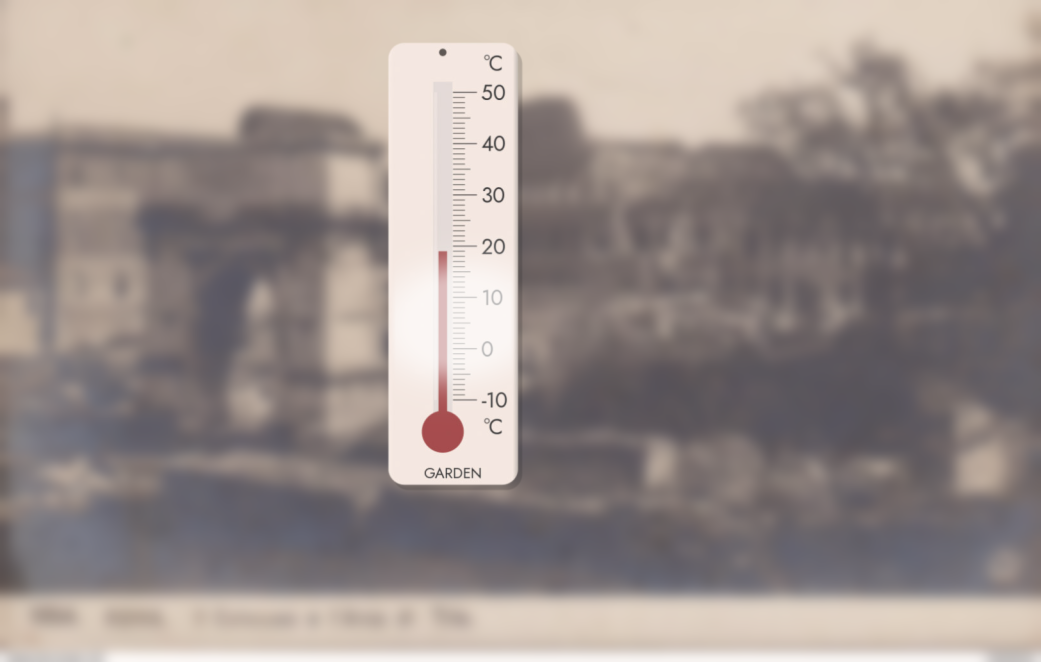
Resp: 19 °C
